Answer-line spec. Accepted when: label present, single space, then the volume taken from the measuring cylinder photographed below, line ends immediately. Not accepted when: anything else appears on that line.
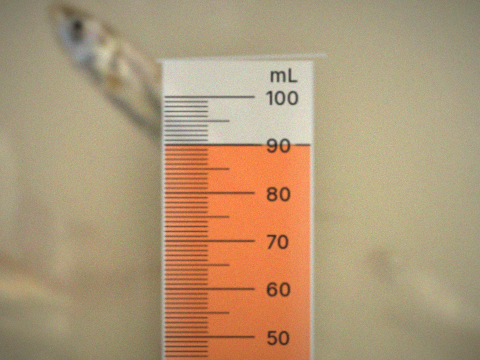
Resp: 90 mL
